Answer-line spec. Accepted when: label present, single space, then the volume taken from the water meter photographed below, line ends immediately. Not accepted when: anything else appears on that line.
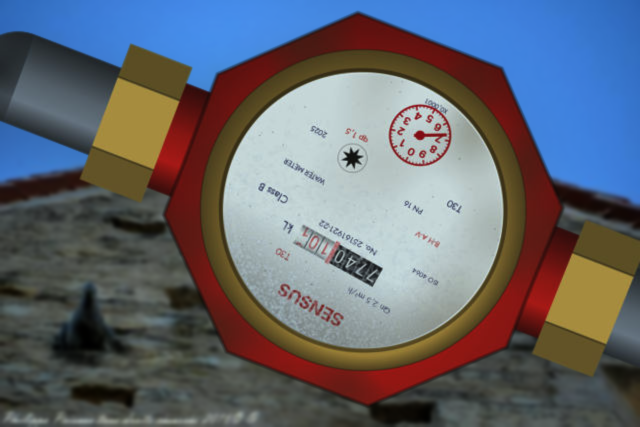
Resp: 7740.1006 kL
